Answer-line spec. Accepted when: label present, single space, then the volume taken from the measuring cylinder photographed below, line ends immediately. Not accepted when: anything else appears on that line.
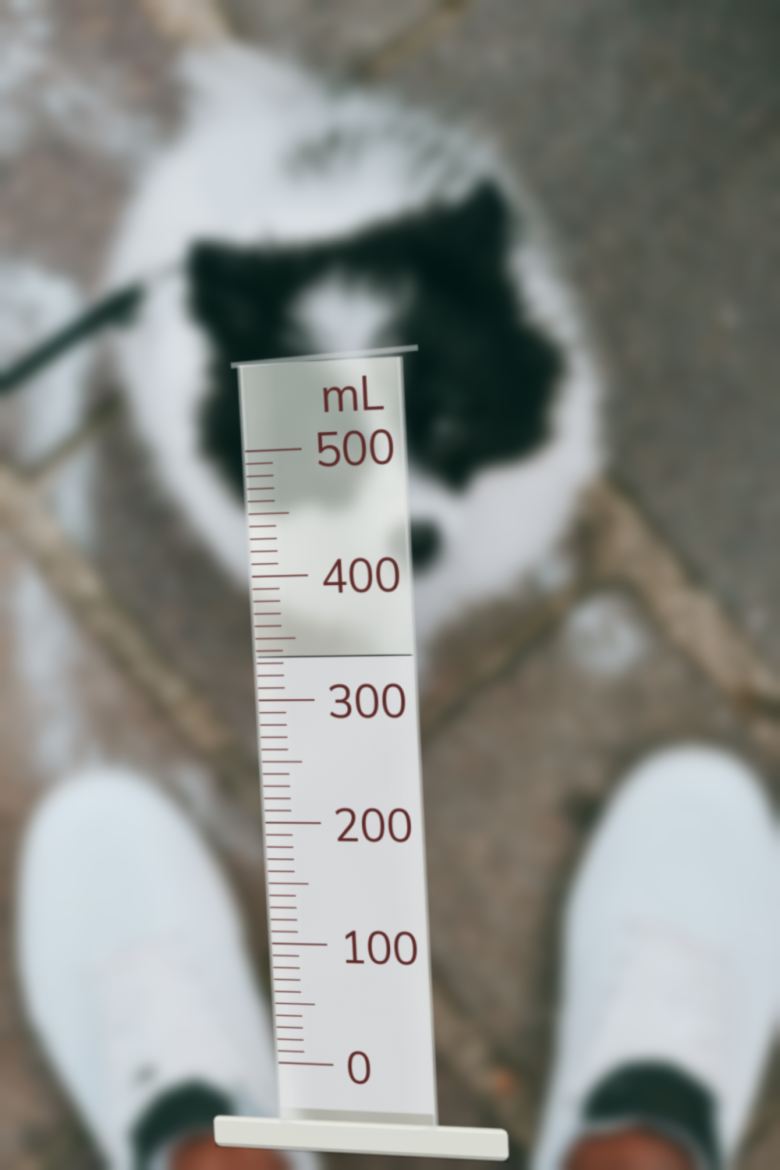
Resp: 335 mL
